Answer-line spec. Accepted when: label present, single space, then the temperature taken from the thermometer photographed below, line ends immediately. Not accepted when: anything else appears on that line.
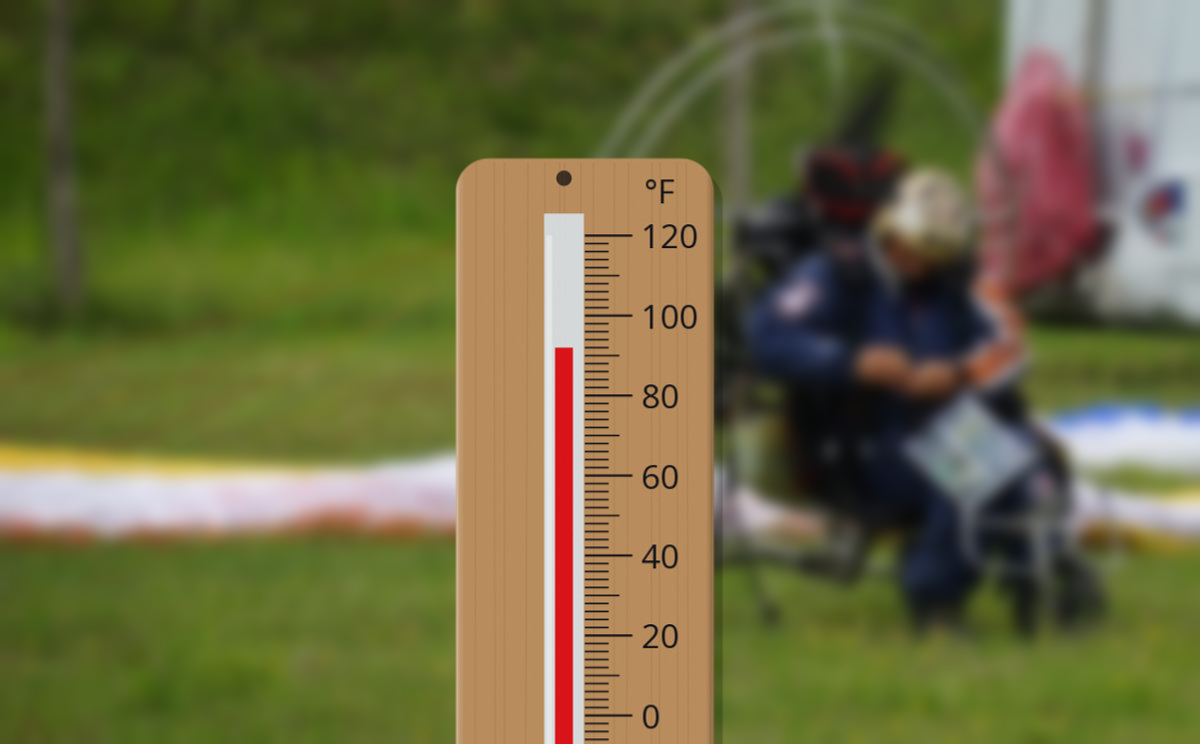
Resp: 92 °F
